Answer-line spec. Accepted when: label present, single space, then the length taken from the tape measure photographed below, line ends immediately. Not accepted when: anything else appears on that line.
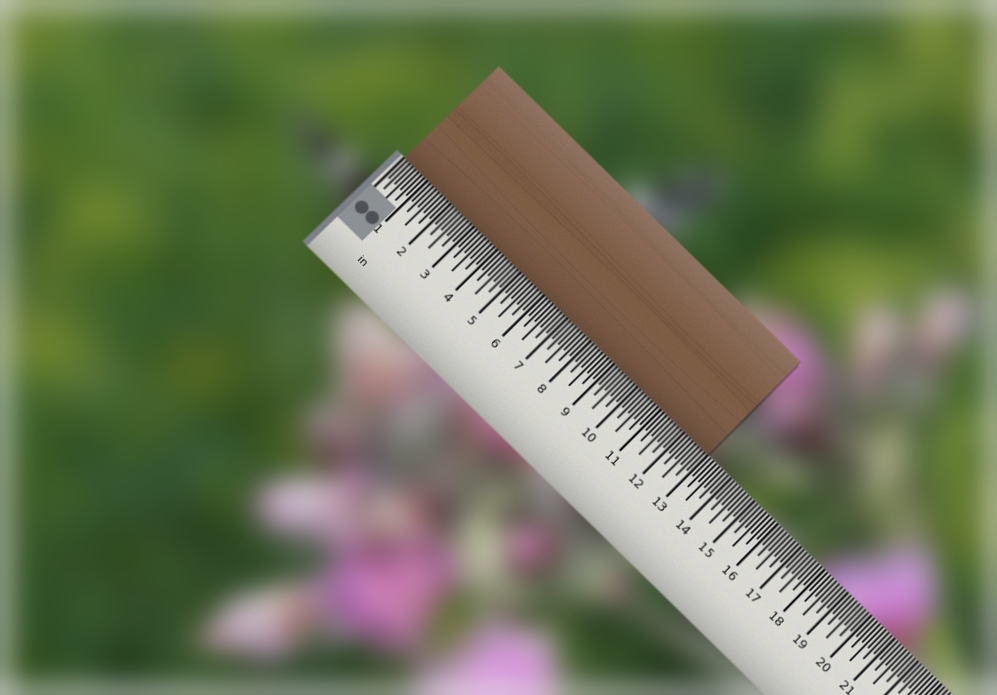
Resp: 13 in
